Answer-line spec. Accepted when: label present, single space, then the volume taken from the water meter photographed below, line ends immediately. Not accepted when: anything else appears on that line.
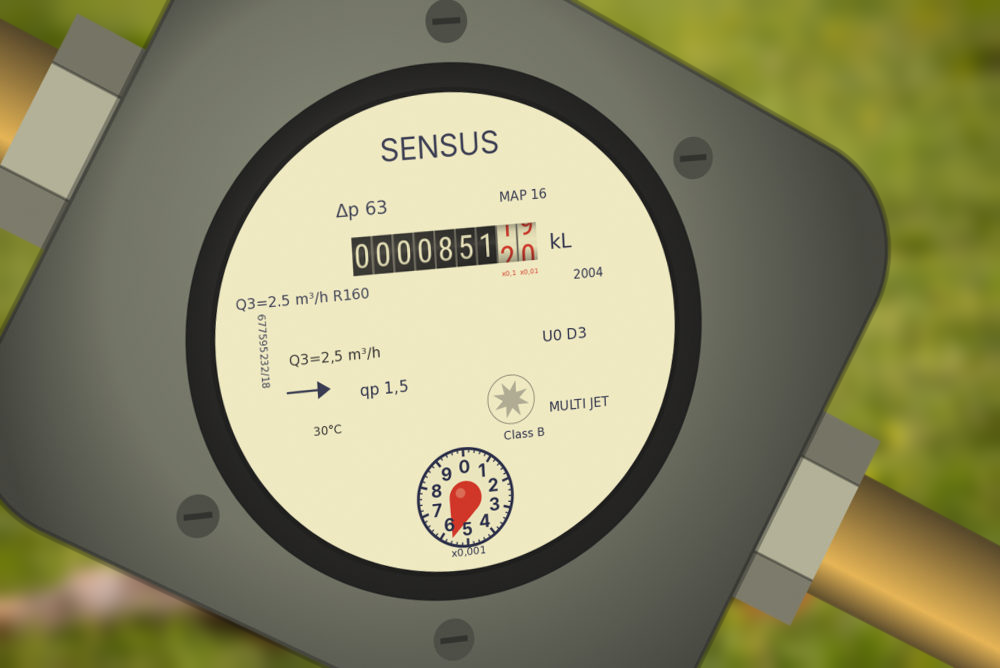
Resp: 851.195 kL
